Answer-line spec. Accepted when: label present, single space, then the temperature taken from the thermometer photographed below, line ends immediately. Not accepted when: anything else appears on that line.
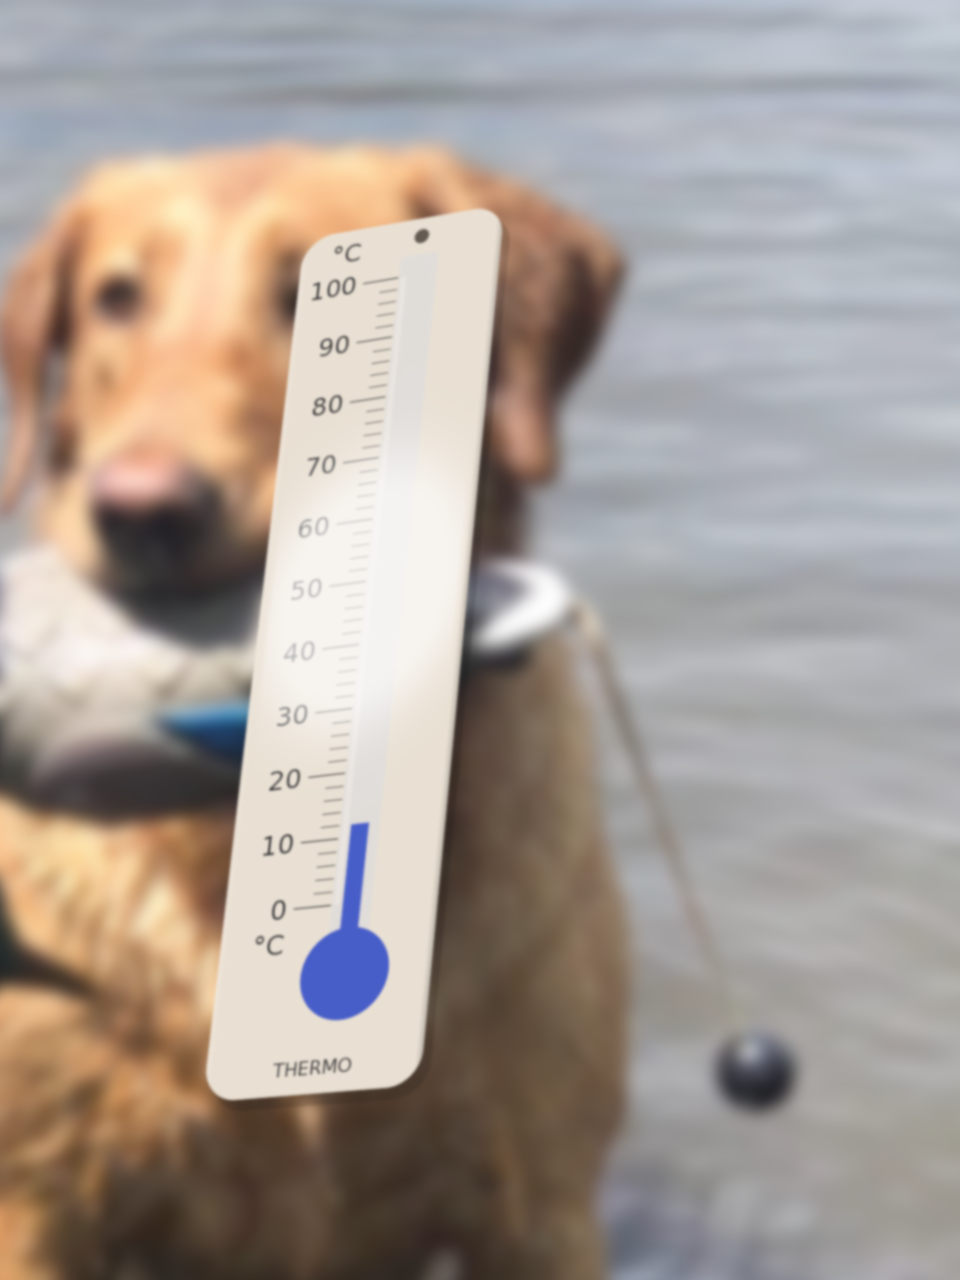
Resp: 12 °C
